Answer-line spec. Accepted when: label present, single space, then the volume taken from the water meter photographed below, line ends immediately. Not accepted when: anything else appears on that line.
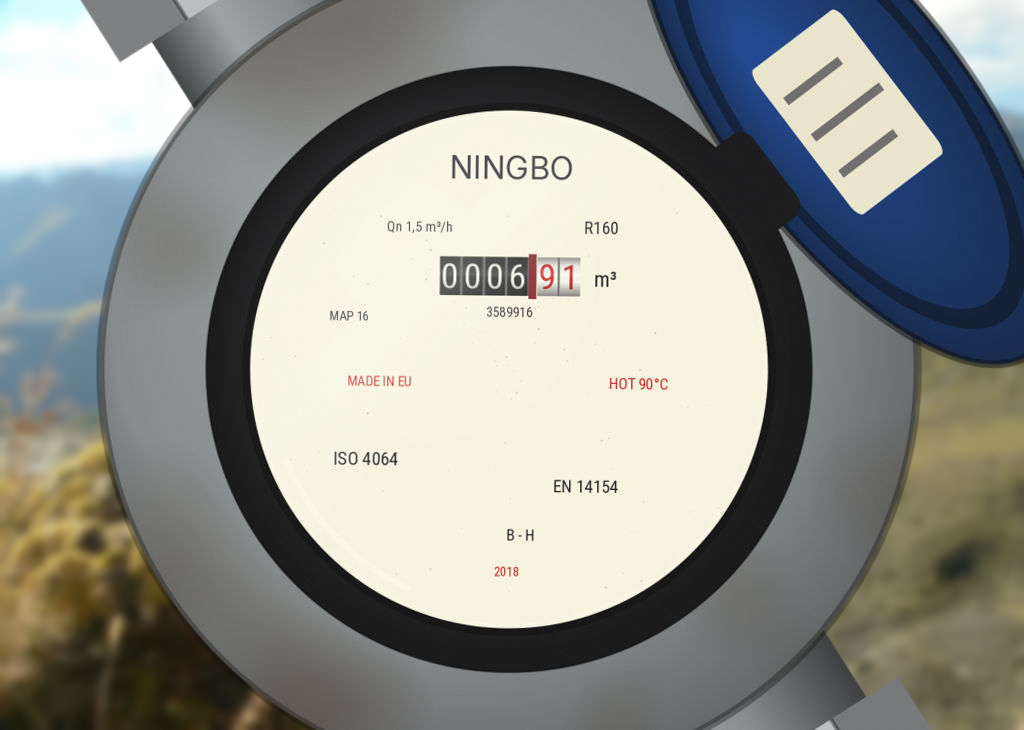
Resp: 6.91 m³
